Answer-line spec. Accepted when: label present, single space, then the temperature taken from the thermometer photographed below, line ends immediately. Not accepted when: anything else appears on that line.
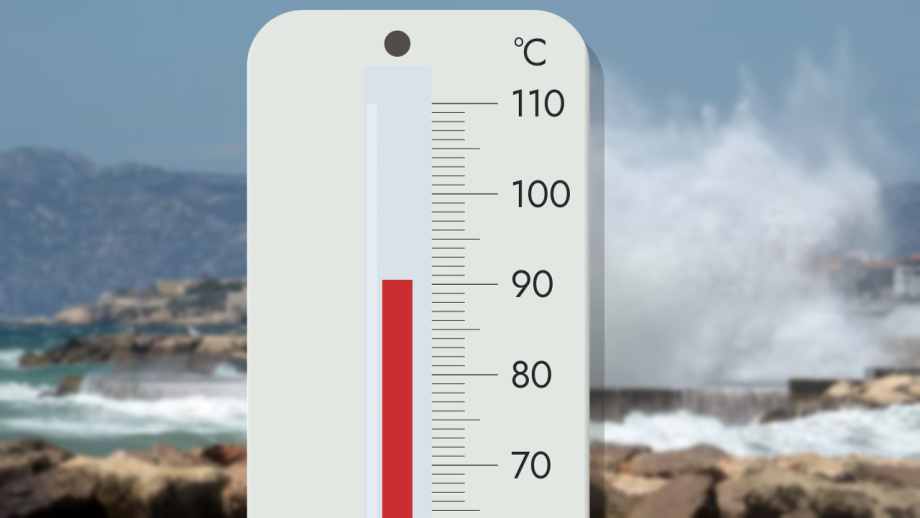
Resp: 90.5 °C
